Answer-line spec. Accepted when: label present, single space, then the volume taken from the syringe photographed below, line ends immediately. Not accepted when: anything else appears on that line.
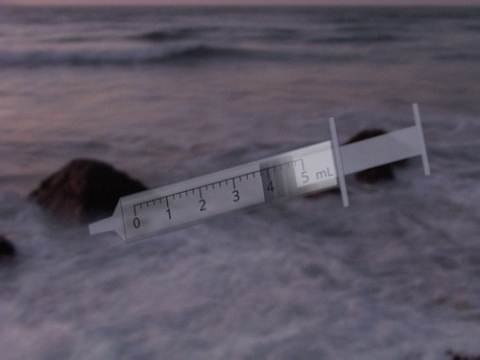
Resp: 3.8 mL
